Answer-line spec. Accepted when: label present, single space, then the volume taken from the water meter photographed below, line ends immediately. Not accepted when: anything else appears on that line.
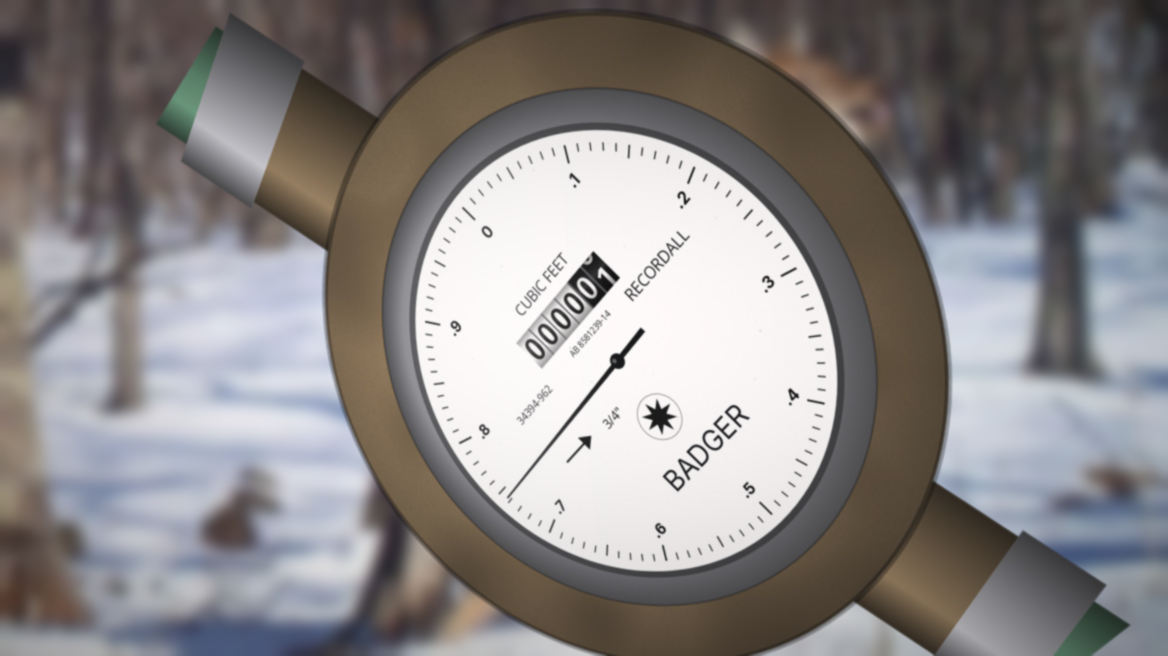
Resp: 0.74 ft³
